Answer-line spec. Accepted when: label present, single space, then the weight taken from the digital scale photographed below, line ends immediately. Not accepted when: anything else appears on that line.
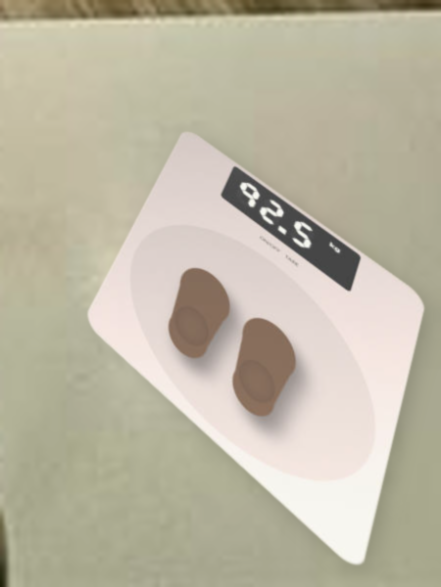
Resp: 92.5 kg
